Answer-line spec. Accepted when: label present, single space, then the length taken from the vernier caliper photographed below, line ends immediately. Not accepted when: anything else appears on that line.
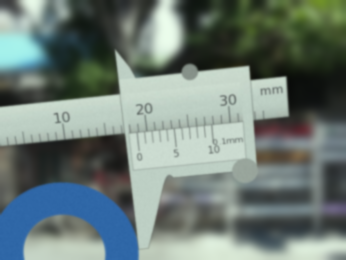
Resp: 18.8 mm
